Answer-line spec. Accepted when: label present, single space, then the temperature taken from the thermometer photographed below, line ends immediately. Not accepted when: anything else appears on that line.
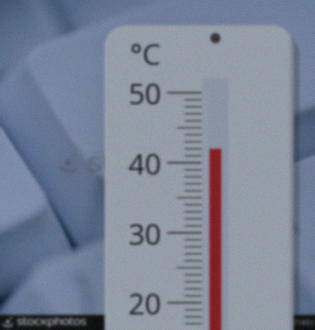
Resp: 42 °C
